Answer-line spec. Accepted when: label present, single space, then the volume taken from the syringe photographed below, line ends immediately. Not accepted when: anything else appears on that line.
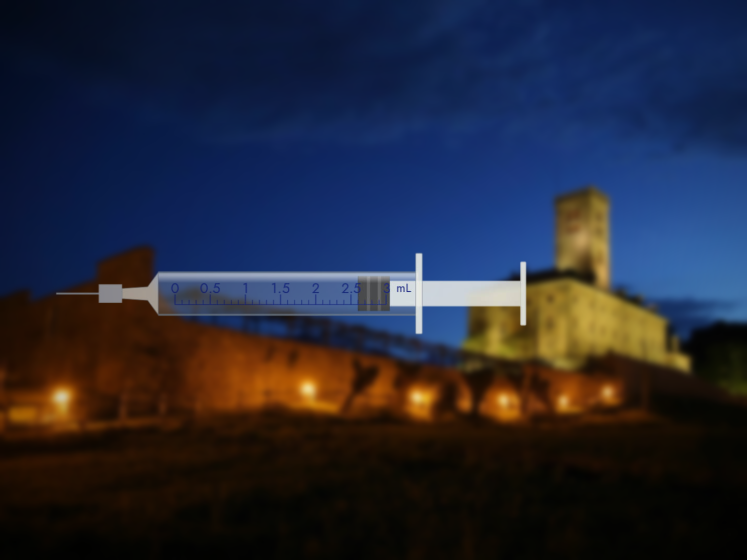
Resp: 2.6 mL
